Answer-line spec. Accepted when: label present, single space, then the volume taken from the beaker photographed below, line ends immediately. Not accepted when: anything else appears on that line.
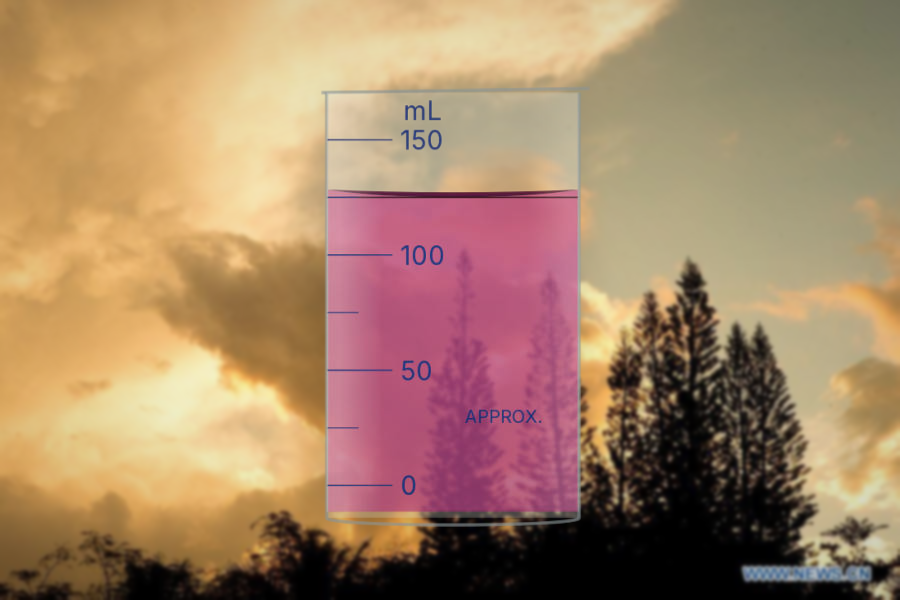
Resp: 125 mL
